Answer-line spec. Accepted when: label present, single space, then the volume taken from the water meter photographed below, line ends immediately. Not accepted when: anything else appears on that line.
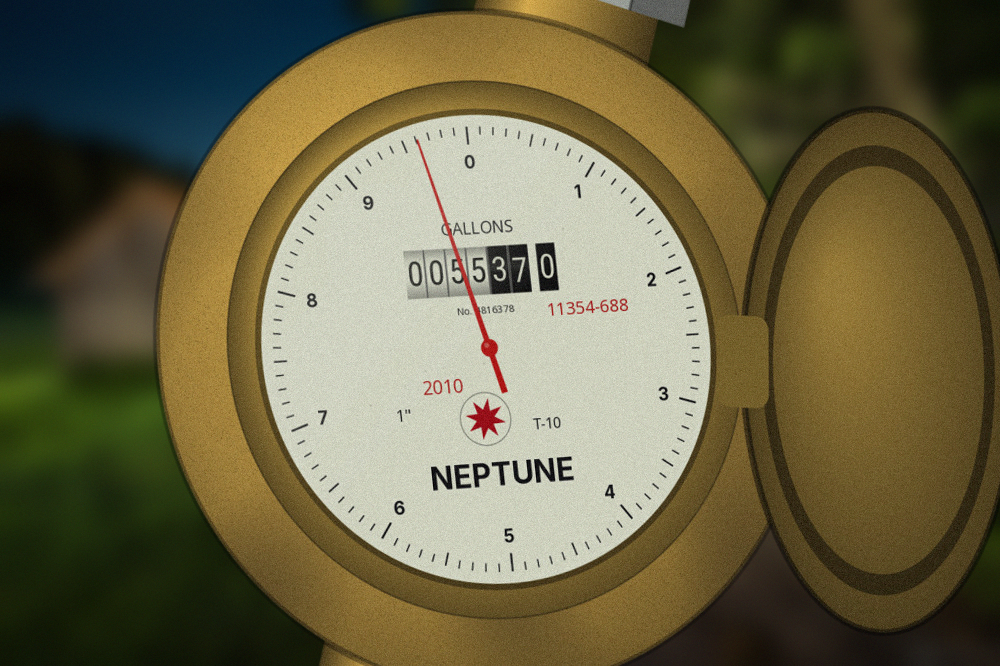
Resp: 55369.6 gal
